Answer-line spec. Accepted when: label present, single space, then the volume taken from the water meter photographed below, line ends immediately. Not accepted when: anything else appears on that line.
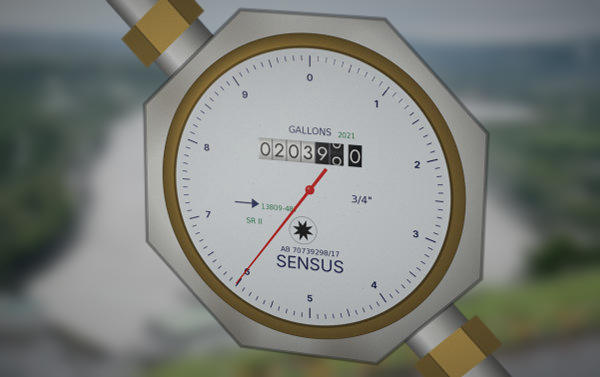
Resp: 203986.0 gal
